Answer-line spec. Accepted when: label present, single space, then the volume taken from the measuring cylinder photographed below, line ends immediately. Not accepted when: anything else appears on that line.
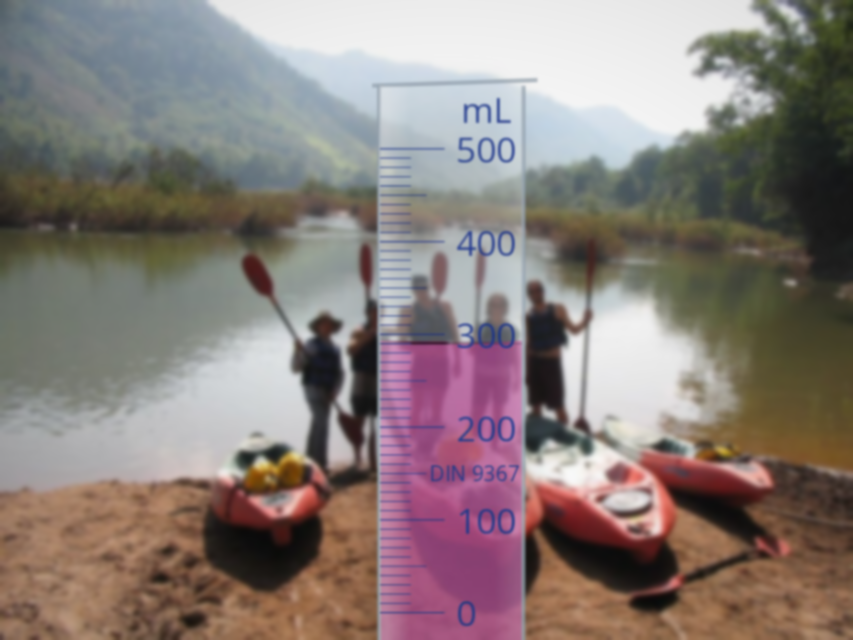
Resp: 290 mL
